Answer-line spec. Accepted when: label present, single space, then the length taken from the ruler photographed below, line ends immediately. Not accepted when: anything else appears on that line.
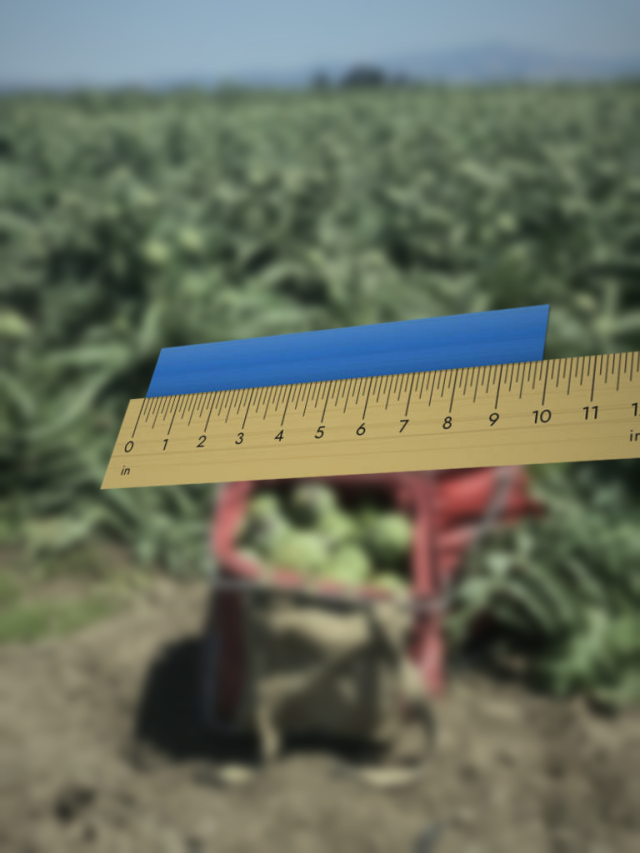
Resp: 9.875 in
